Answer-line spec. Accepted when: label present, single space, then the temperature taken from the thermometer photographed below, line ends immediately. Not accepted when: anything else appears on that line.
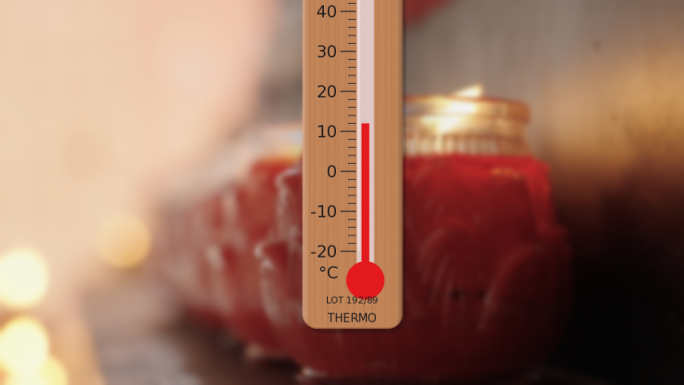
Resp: 12 °C
